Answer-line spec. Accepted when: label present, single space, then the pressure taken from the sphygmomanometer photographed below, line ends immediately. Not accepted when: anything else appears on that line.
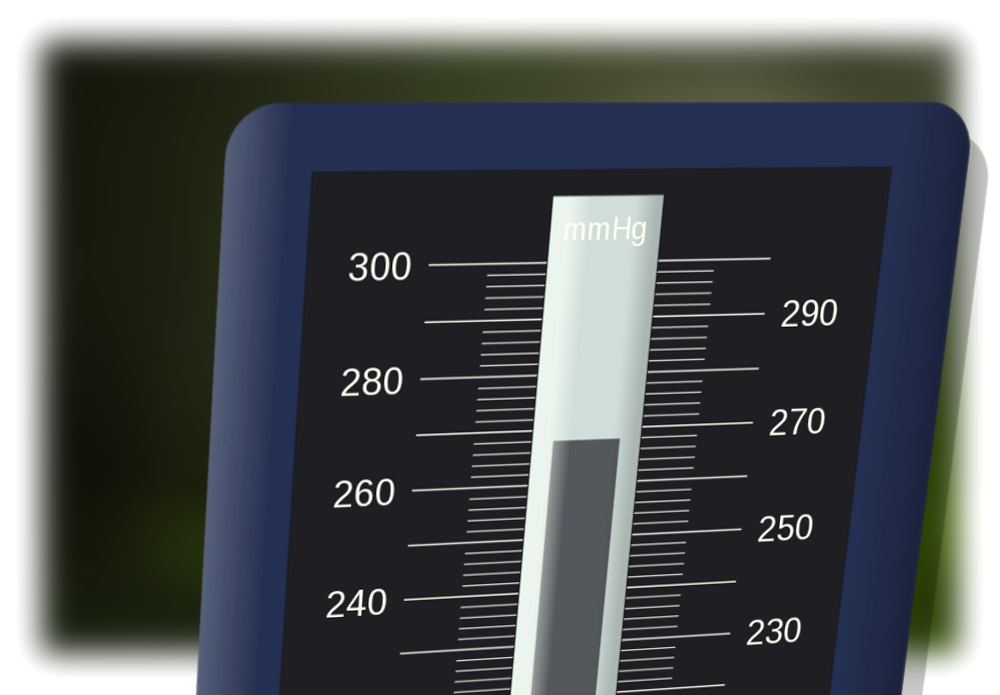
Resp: 268 mmHg
